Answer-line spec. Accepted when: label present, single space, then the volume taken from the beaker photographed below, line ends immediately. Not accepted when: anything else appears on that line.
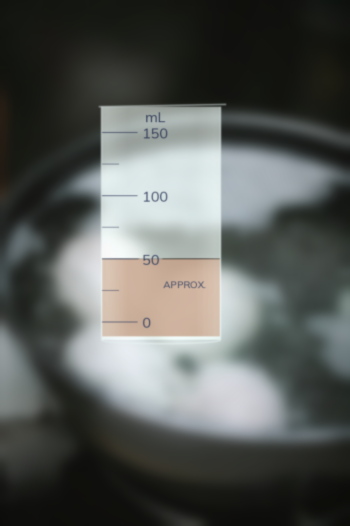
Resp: 50 mL
